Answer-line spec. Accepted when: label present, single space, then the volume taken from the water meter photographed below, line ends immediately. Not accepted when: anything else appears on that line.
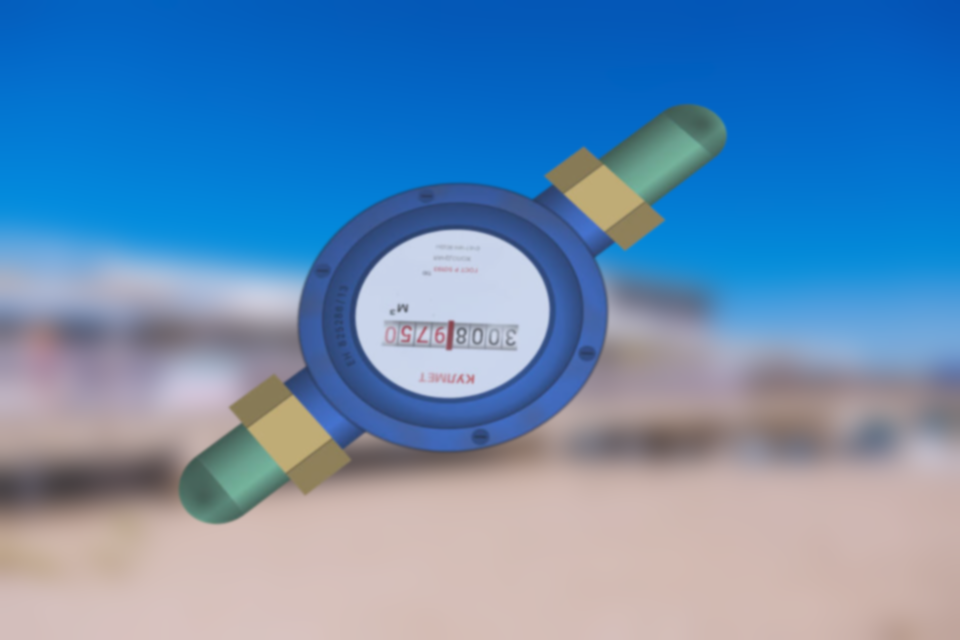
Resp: 3008.9750 m³
